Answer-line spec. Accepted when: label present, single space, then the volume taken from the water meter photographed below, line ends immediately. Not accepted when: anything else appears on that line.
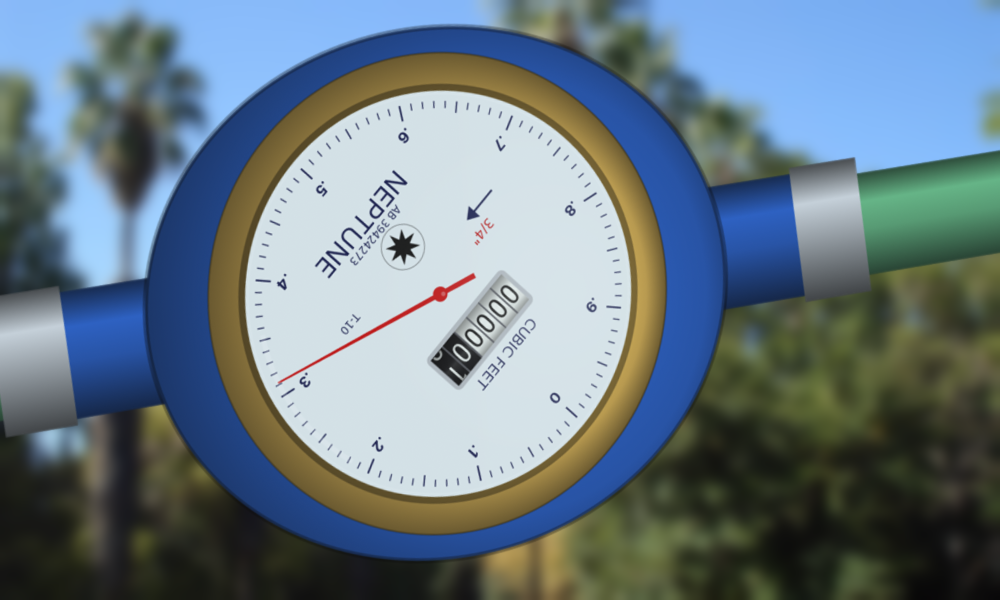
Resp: 1.31 ft³
